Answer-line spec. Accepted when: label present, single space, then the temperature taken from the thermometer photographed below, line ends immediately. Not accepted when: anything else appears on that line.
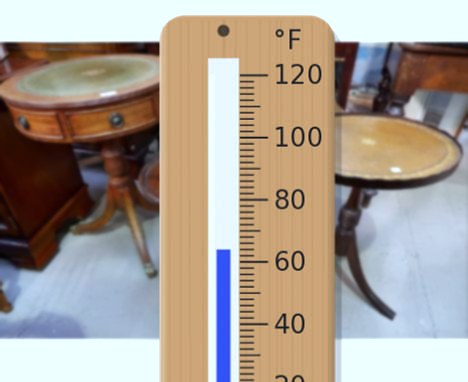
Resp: 64 °F
